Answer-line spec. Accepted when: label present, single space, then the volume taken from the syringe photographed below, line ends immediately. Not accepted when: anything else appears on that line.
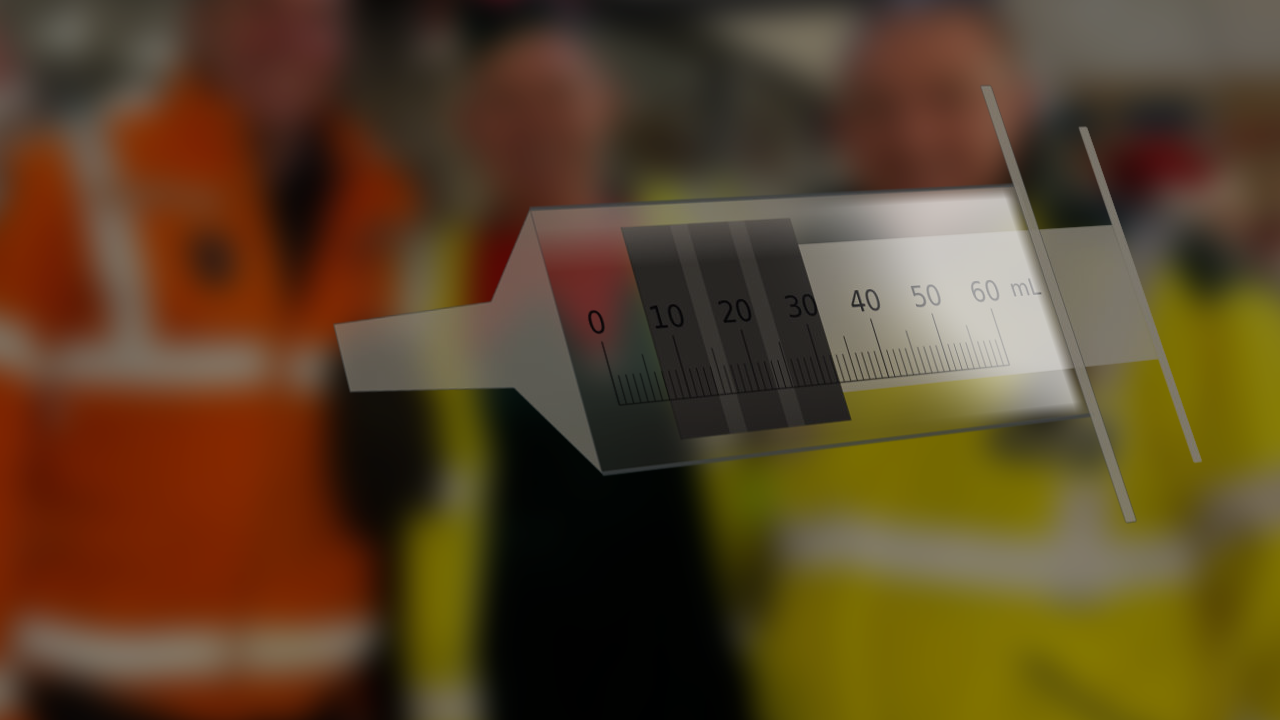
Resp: 7 mL
